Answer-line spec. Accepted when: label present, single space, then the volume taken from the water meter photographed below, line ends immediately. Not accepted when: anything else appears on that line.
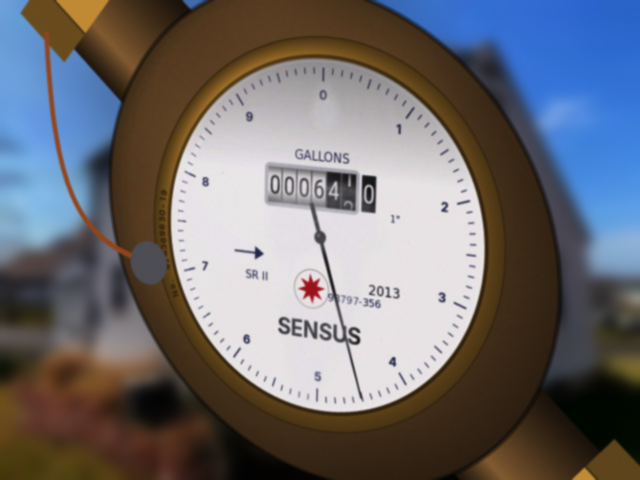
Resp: 6414.5 gal
